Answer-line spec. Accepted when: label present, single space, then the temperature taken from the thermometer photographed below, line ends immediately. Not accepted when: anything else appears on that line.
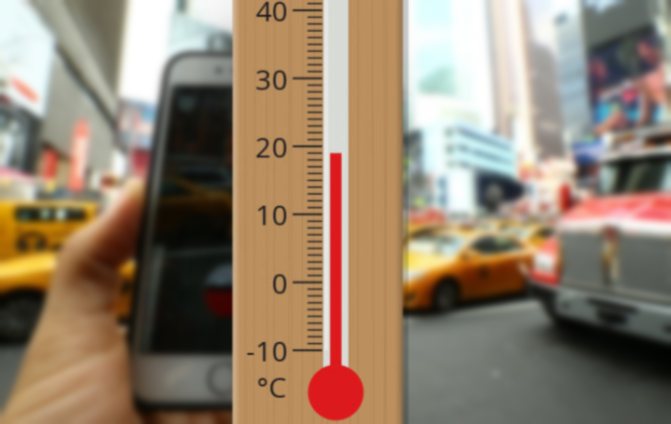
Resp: 19 °C
